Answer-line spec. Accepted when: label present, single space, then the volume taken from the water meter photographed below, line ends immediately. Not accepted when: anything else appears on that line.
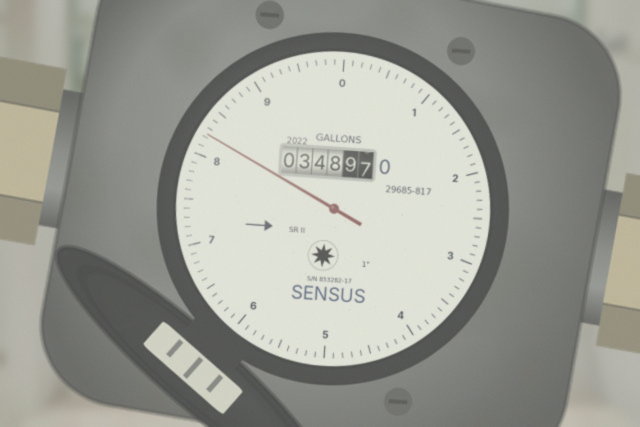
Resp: 348968.2 gal
